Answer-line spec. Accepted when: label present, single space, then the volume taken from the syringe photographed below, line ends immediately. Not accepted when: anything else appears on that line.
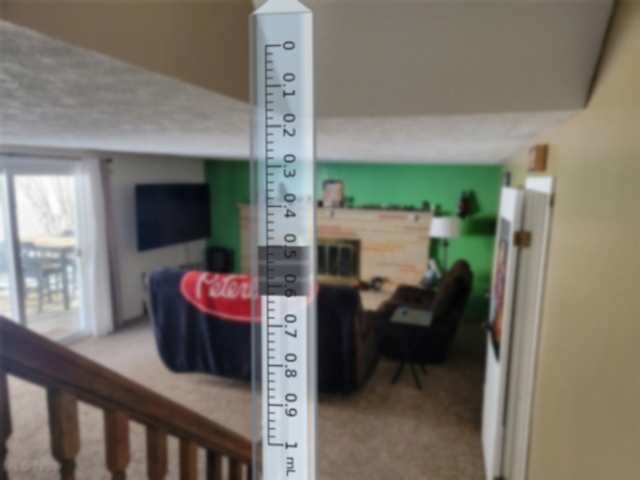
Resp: 0.5 mL
